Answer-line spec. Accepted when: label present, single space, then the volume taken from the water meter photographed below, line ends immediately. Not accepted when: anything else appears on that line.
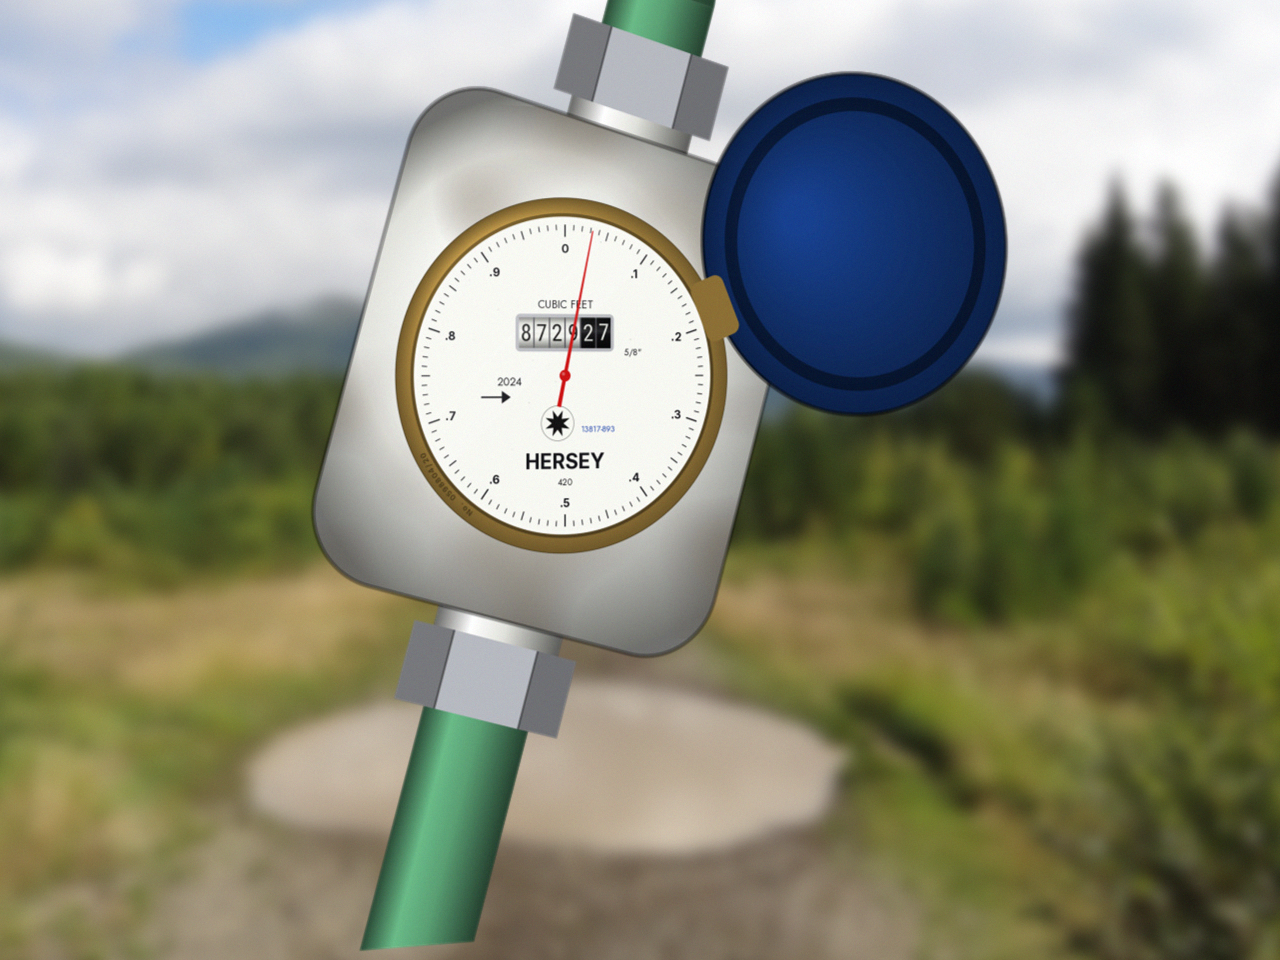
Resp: 872927.03 ft³
